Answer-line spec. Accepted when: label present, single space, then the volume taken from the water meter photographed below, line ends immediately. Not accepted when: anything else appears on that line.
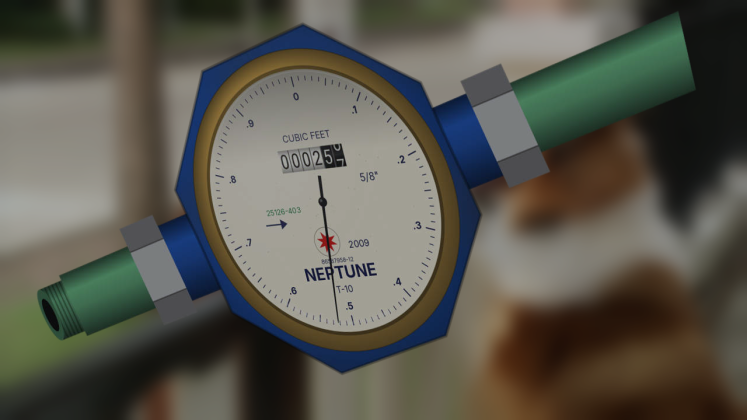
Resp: 256.52 ft³
